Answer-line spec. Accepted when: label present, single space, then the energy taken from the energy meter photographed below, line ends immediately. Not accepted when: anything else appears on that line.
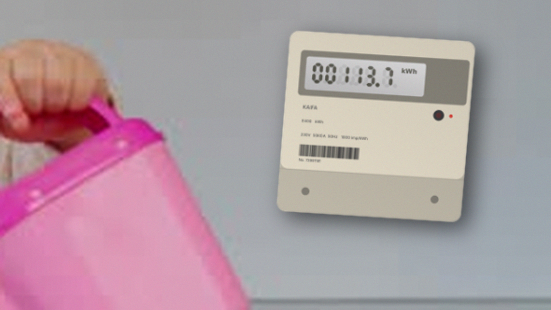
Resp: 113.7 kWh
